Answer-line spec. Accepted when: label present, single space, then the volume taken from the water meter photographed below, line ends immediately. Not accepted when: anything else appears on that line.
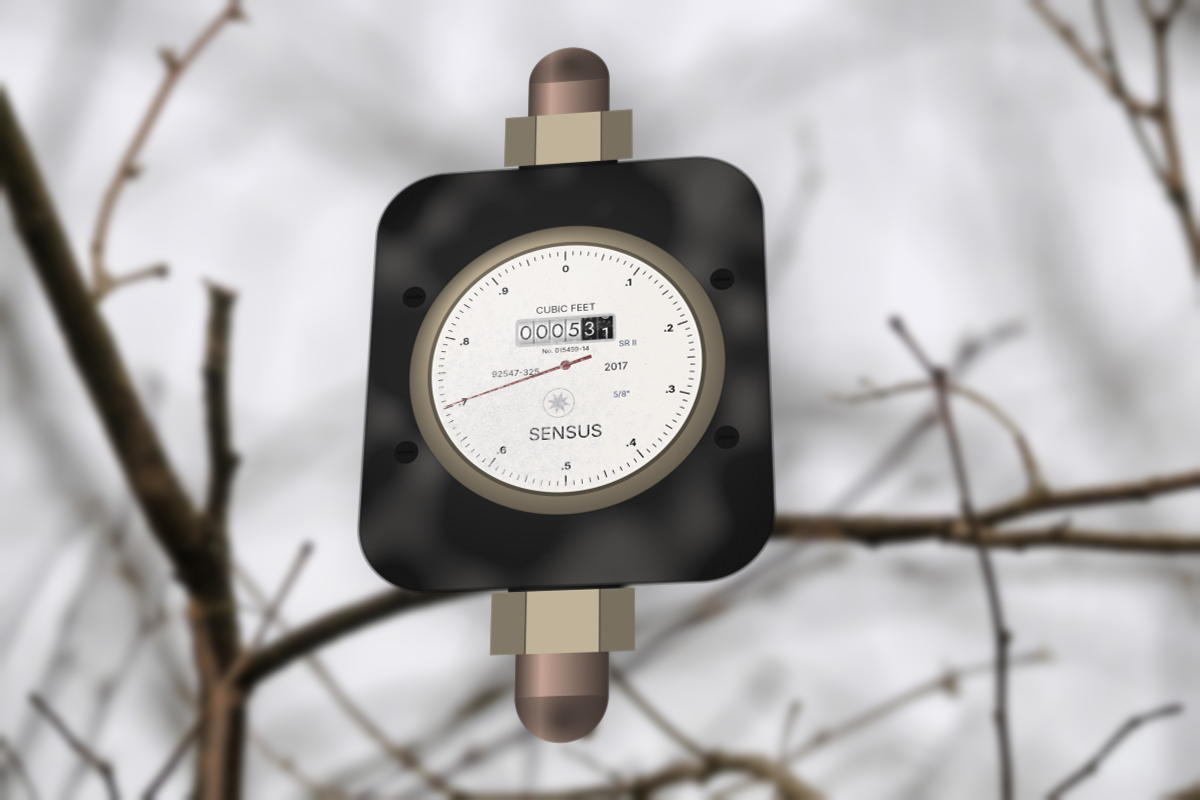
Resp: 530.70 ft³
